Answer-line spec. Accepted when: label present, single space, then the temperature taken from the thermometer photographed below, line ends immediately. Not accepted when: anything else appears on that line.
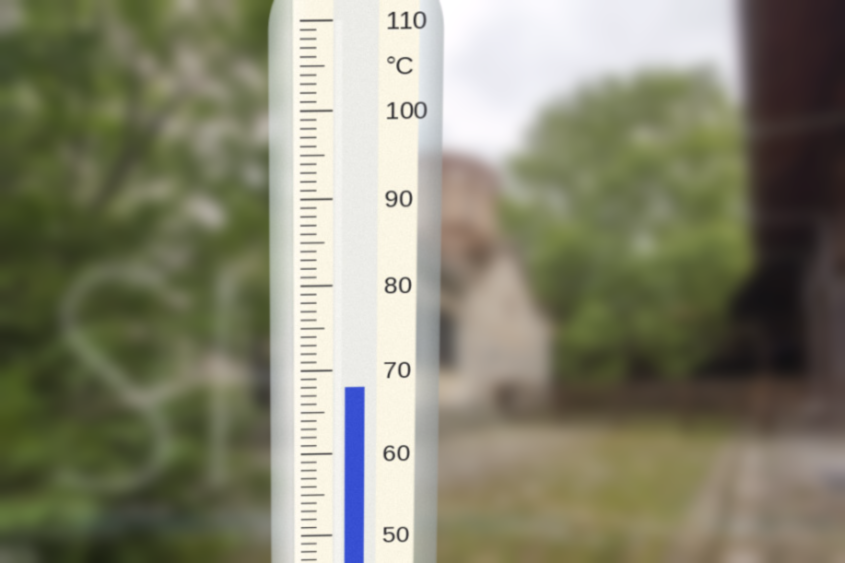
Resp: 68 °C
